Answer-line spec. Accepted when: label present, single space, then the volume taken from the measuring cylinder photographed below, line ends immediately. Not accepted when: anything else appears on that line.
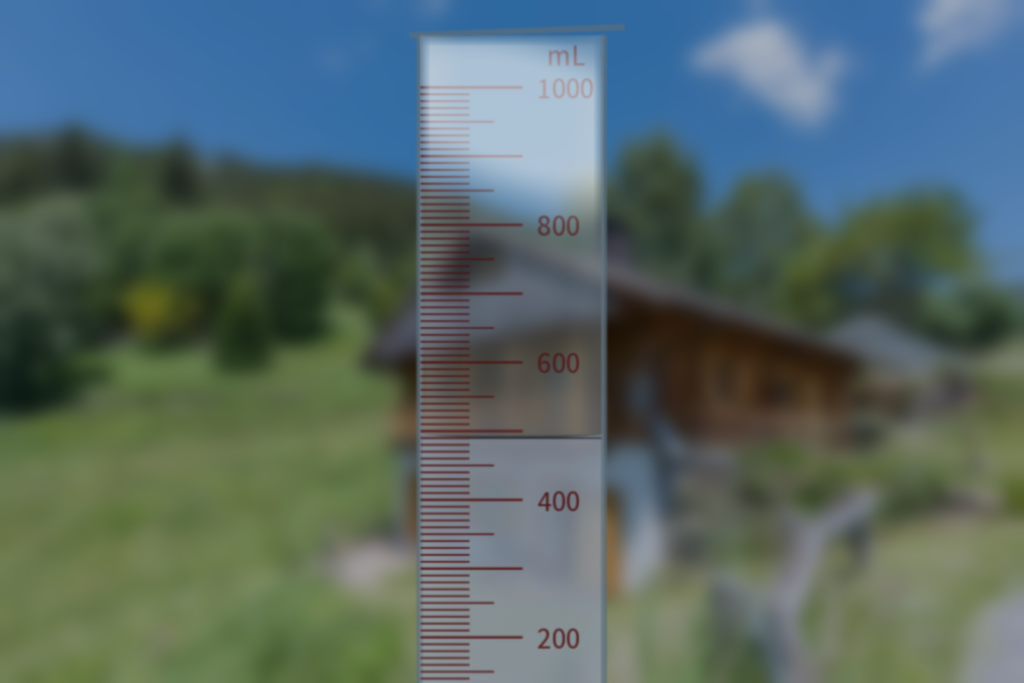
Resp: 490 mL
